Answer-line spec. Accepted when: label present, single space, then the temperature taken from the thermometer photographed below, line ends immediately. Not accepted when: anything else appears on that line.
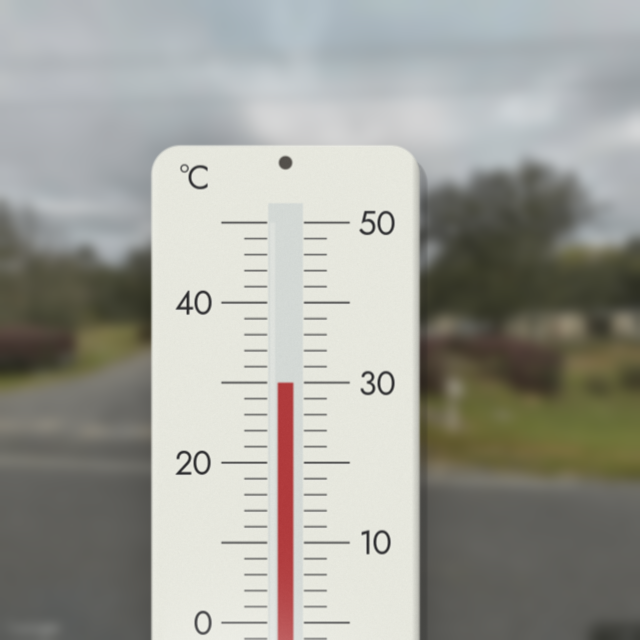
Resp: 30 °C
